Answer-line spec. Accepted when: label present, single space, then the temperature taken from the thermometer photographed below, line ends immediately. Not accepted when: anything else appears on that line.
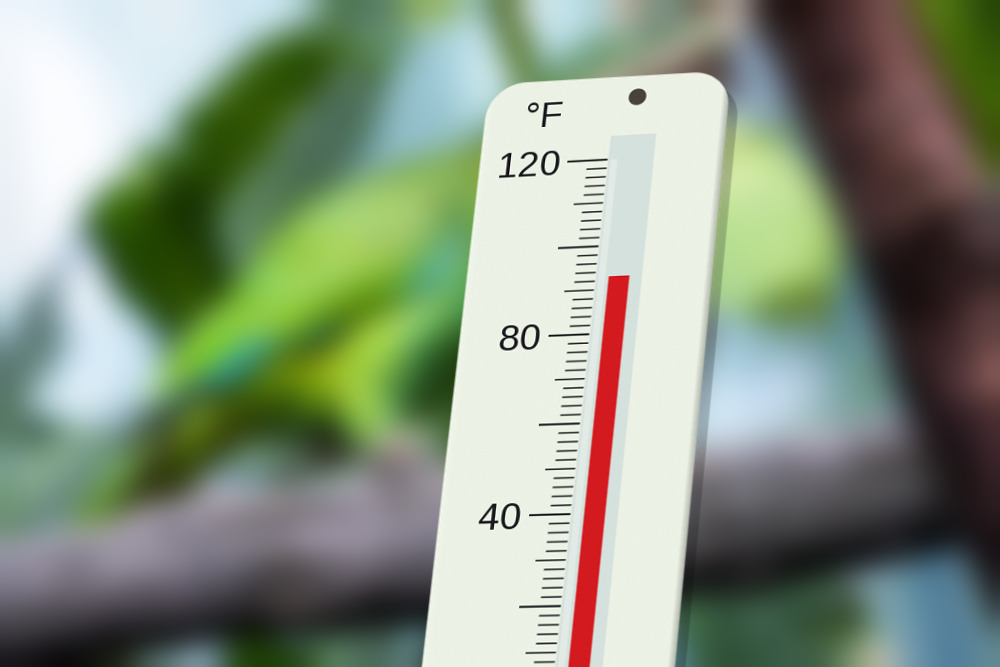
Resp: 93 °F
